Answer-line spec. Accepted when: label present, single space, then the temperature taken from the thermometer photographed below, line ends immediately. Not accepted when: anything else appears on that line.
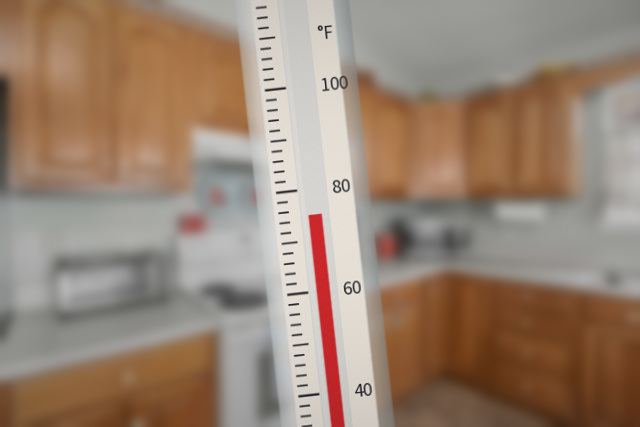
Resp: 75 °F
